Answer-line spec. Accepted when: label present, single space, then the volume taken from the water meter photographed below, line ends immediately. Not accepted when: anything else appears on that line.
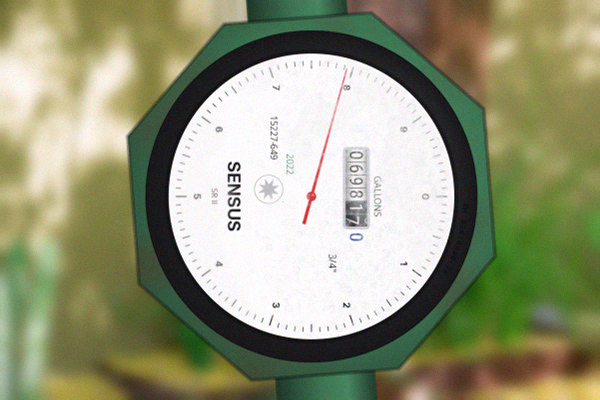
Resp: 698167.9 gal
